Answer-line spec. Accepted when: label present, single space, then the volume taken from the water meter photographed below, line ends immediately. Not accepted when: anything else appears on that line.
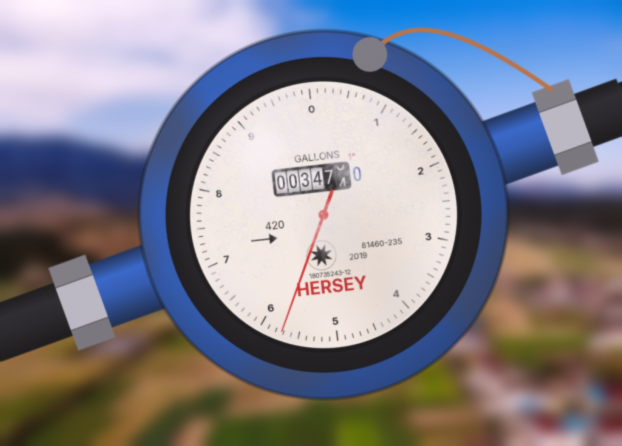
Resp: 34735.7 gal
